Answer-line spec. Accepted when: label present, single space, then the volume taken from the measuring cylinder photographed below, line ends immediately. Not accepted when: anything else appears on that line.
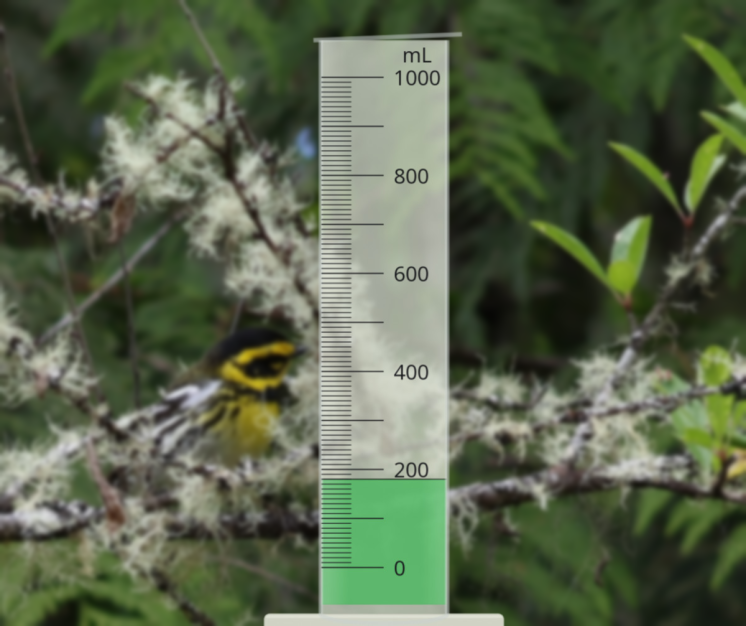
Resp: 180 mL
